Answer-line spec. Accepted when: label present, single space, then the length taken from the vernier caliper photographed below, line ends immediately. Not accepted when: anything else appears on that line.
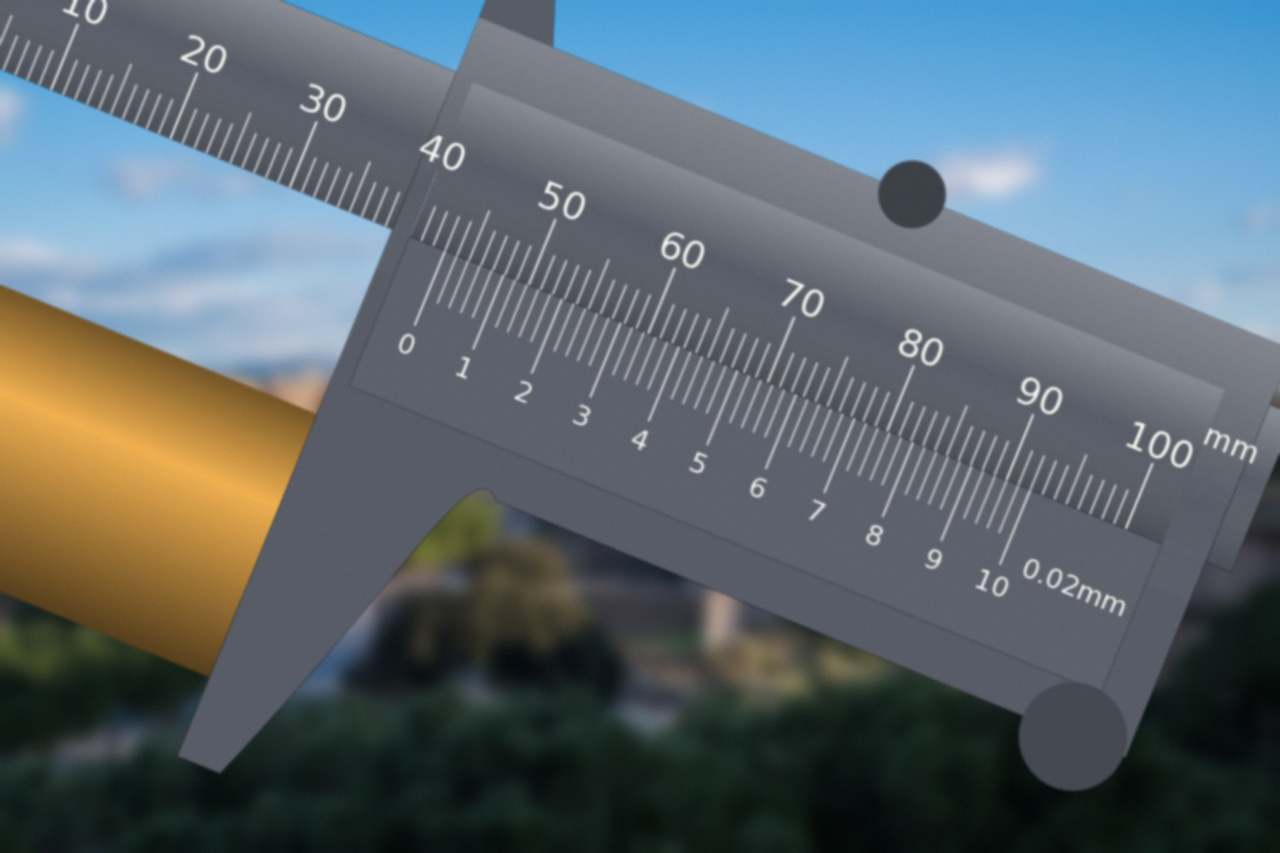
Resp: 43.0 mm
